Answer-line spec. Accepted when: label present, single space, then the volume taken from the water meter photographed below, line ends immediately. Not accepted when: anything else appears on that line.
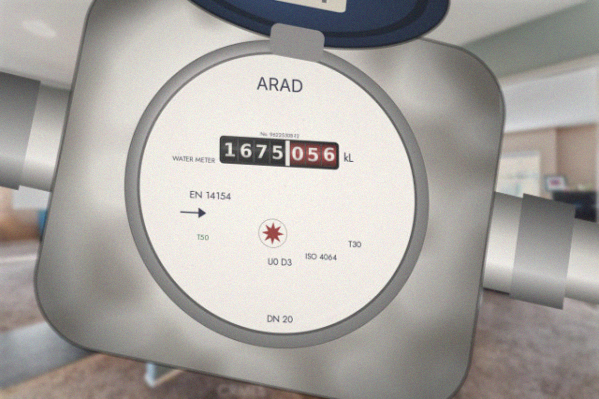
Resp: 1675.056 kL
